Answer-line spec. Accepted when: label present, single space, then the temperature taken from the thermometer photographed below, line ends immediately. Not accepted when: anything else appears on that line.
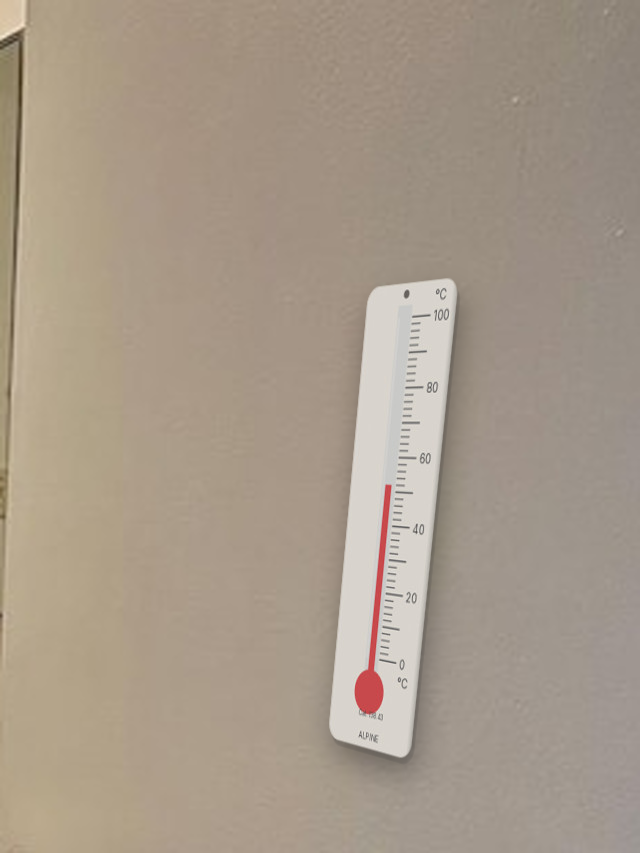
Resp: 52 °C
